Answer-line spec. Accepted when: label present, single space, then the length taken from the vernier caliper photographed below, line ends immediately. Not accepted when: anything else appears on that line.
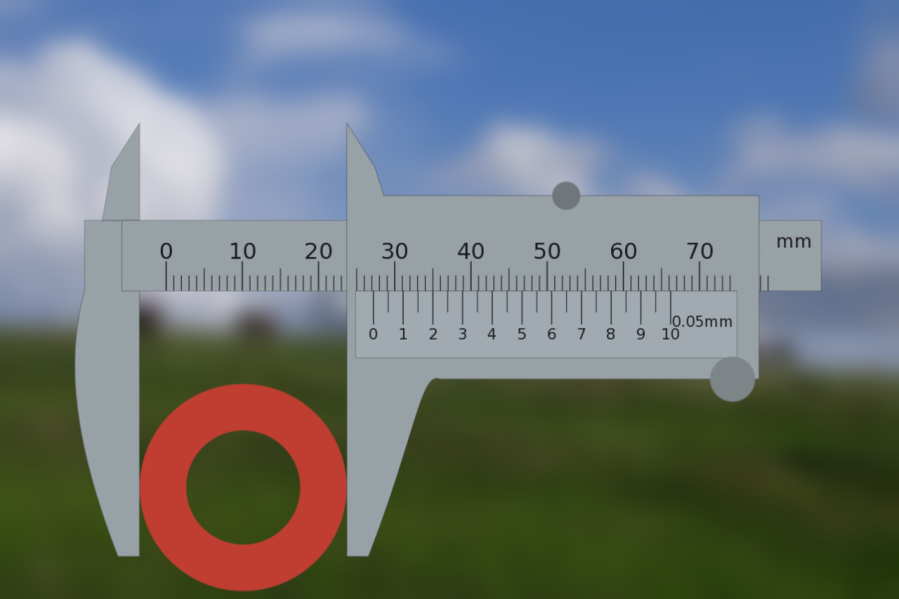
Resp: 27.2 mm
